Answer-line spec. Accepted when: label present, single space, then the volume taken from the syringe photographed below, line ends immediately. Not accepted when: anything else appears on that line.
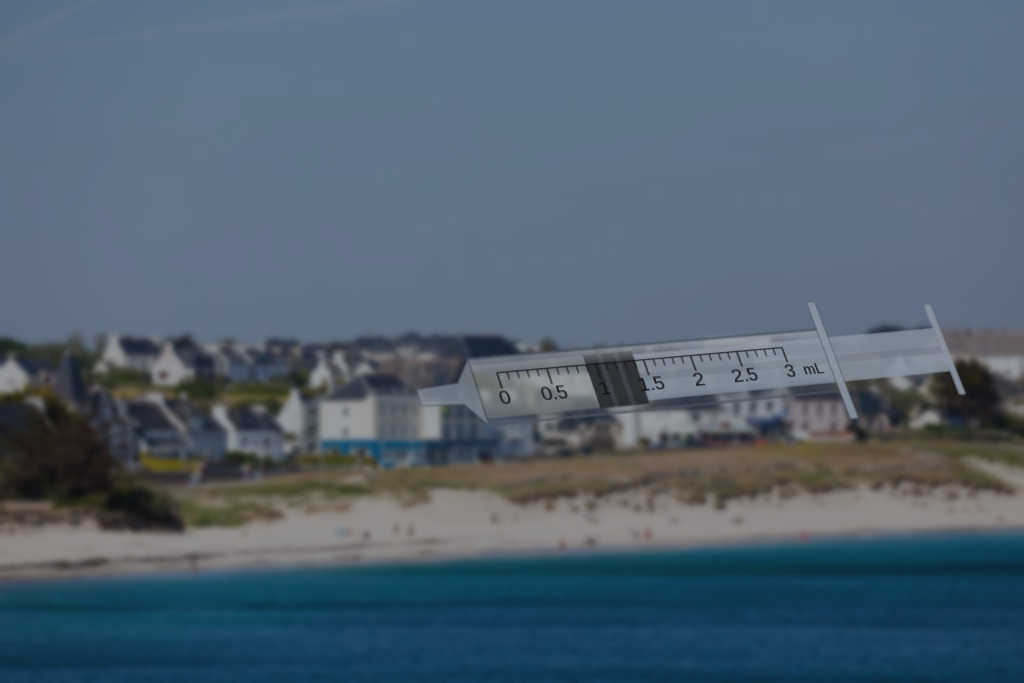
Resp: 0.9 mL
